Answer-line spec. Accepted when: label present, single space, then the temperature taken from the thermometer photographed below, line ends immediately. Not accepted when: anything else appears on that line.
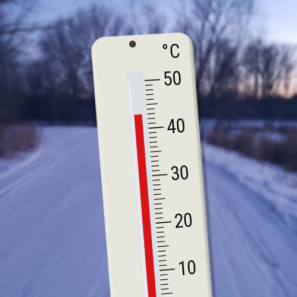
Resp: 43 °C
